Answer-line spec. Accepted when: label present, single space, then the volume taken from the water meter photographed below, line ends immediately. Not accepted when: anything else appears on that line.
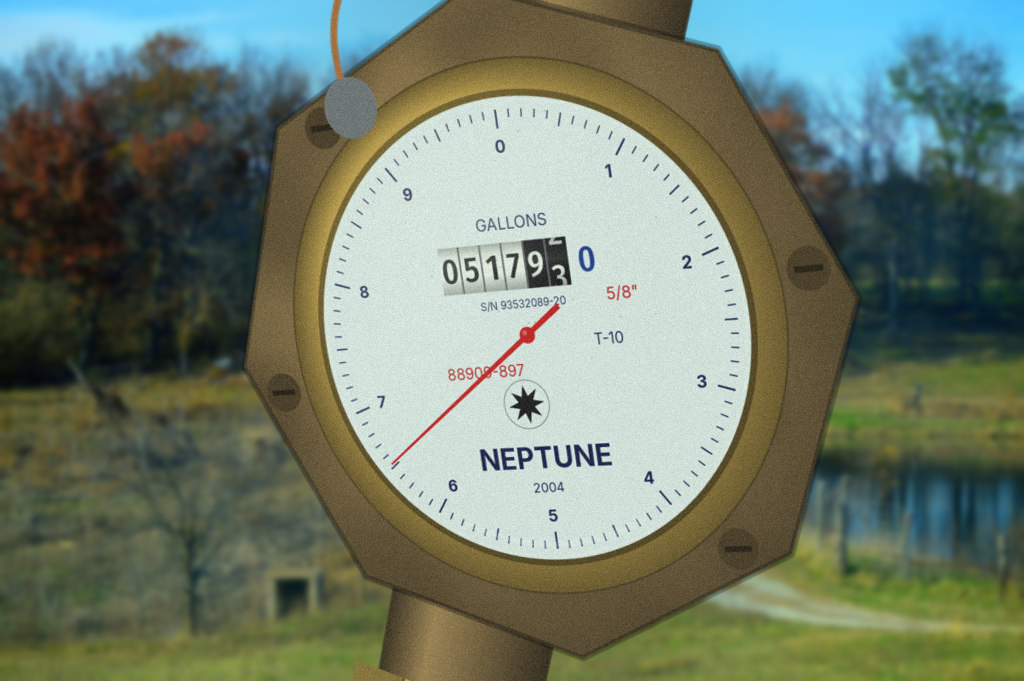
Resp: 517926.5 gal
